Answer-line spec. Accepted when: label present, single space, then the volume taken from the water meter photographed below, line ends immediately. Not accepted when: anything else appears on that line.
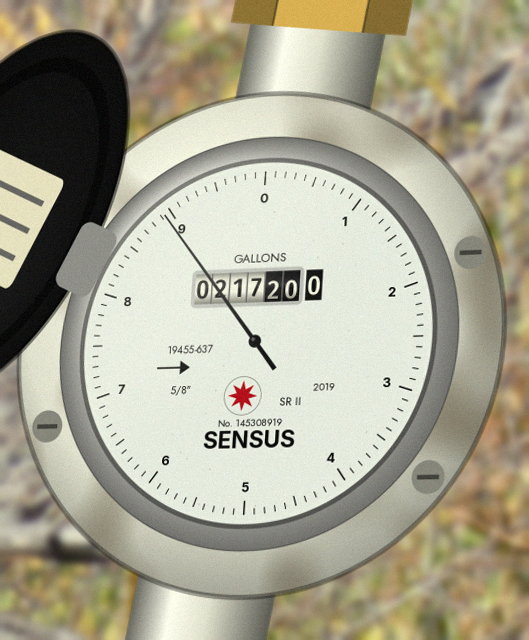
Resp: 217198.9 gal
